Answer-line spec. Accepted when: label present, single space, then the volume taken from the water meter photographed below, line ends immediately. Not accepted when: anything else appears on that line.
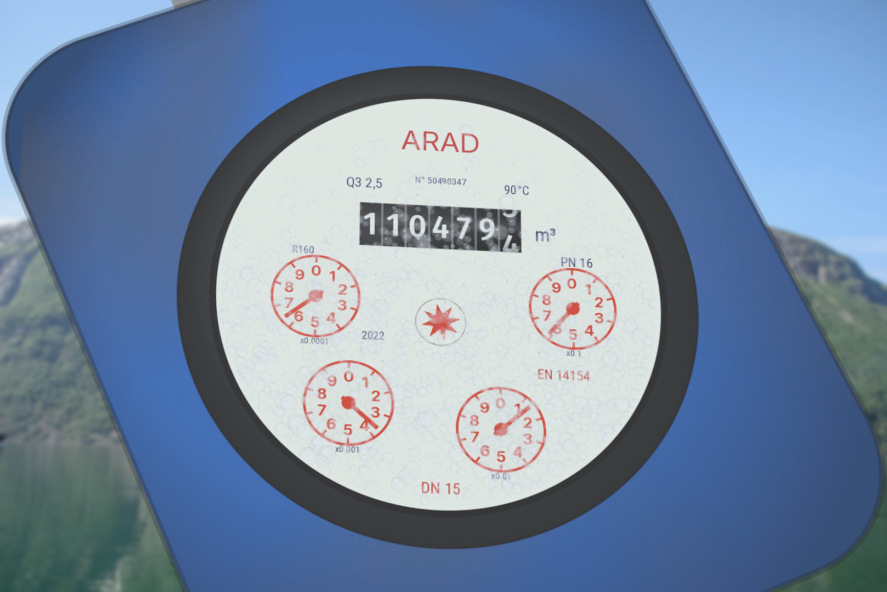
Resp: 1104793.6136 m³
